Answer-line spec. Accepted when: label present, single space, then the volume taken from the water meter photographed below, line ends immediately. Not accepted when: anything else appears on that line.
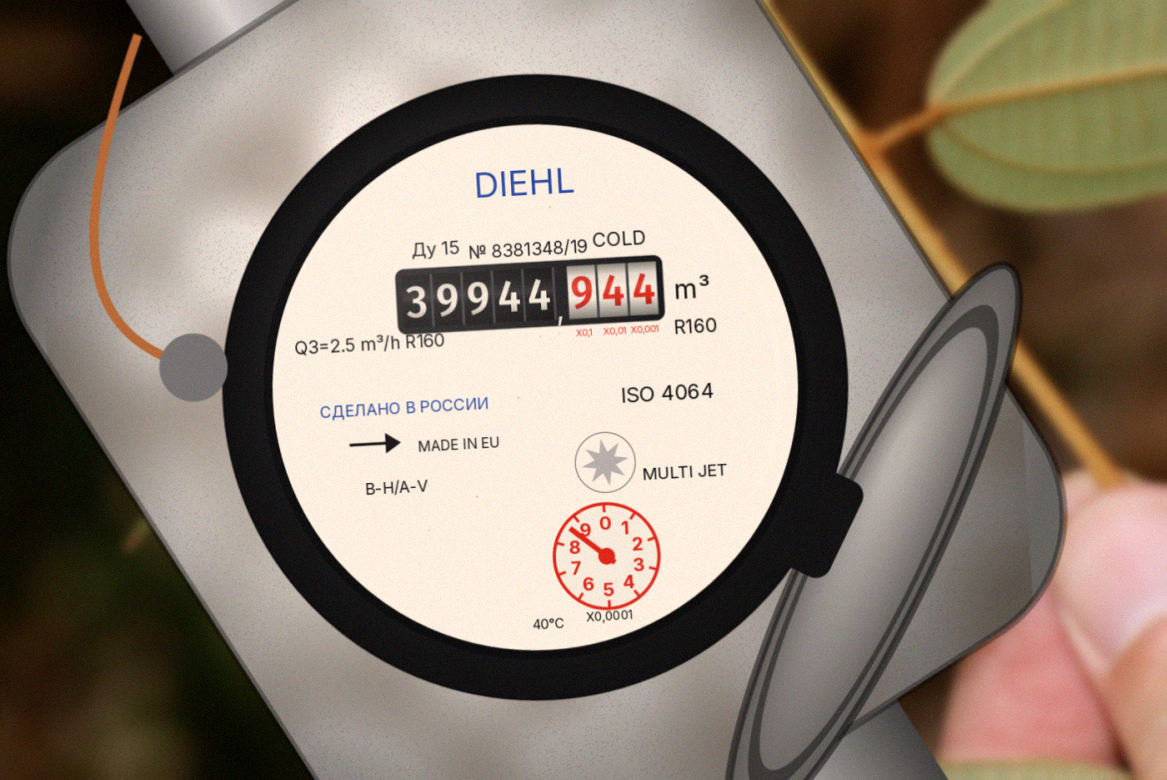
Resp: 39944.9448 m³
